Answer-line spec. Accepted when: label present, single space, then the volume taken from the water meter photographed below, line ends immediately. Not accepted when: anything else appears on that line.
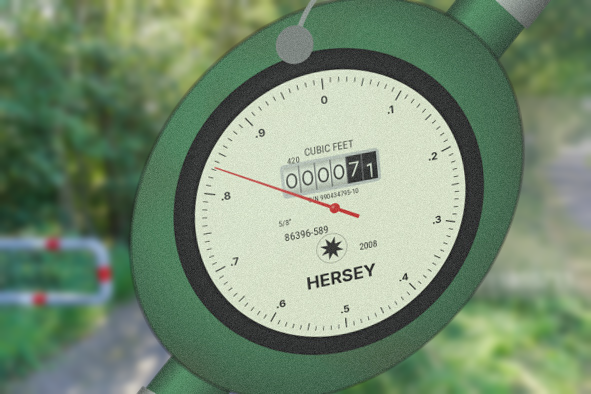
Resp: 70.83 ft³
